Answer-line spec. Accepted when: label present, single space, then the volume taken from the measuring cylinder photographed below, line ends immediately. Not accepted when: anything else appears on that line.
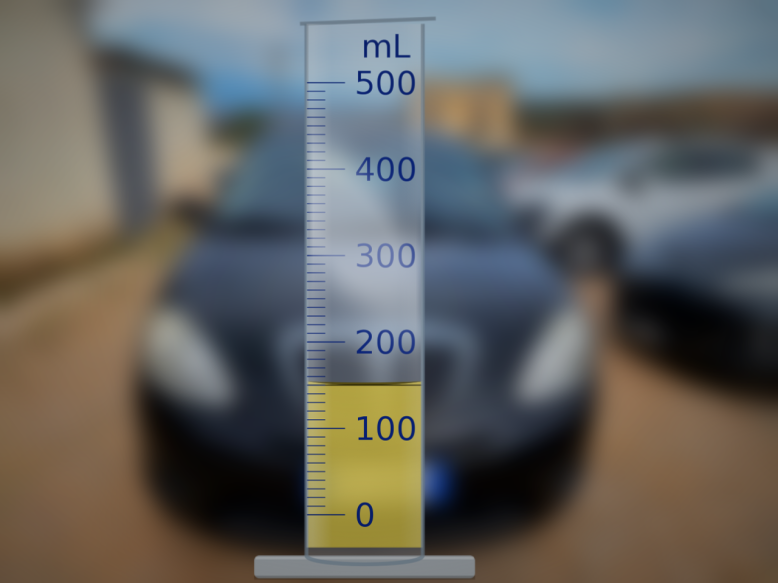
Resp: 150 mL
